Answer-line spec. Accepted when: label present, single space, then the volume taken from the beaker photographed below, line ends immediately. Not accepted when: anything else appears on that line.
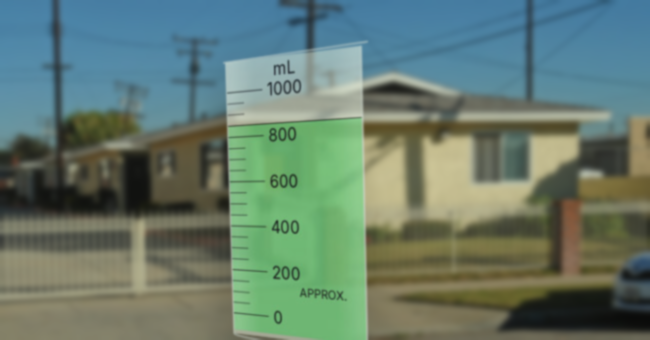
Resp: 850 mL
